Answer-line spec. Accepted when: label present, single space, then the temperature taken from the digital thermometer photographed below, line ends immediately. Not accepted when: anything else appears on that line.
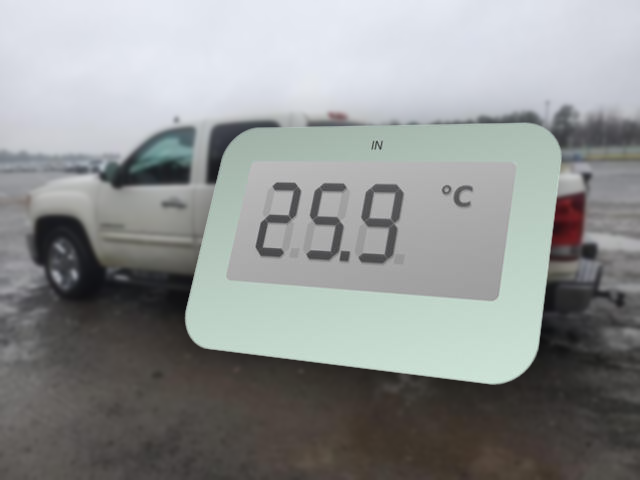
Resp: 25.9 °C
